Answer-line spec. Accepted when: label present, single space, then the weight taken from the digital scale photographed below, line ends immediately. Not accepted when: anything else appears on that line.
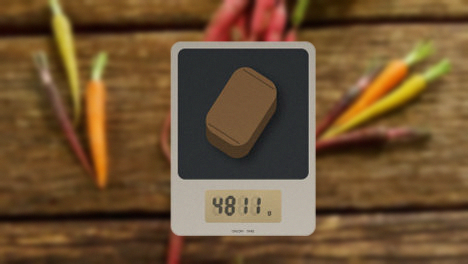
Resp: 4811 g
